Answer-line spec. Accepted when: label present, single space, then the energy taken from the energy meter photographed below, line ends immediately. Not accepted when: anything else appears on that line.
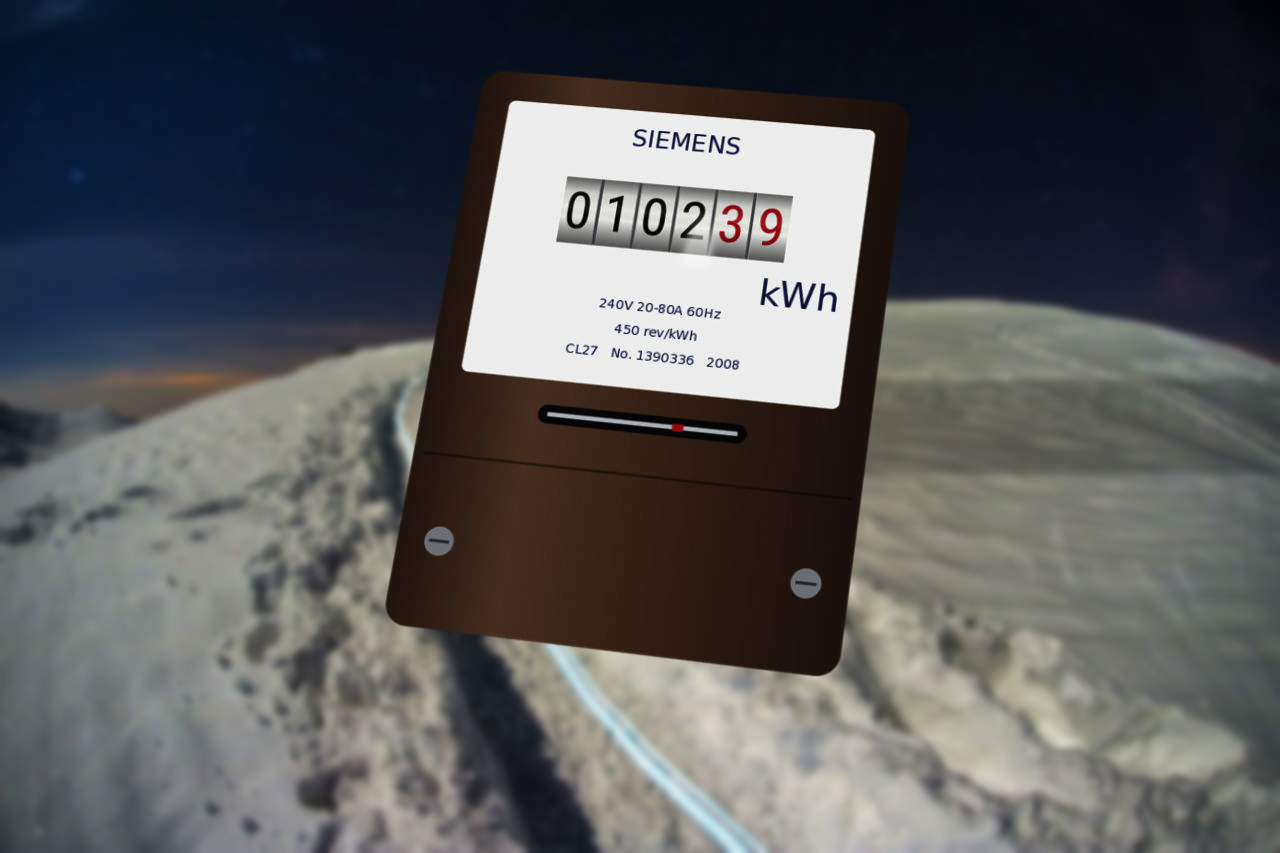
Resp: 102.39 kWh
